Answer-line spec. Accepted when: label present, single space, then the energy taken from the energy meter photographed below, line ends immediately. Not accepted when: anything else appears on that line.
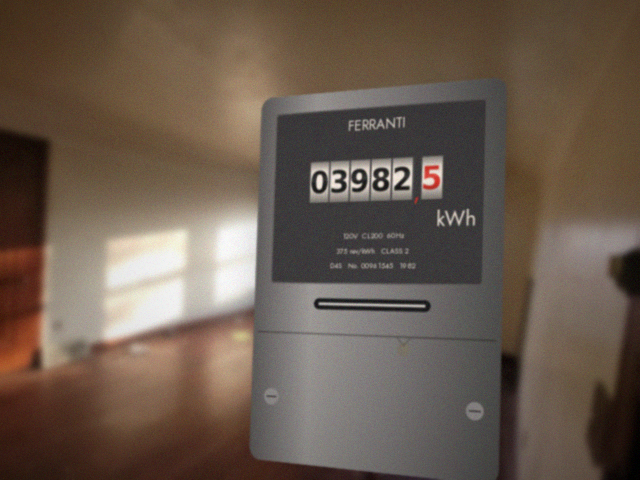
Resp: 3982.5 kWh
